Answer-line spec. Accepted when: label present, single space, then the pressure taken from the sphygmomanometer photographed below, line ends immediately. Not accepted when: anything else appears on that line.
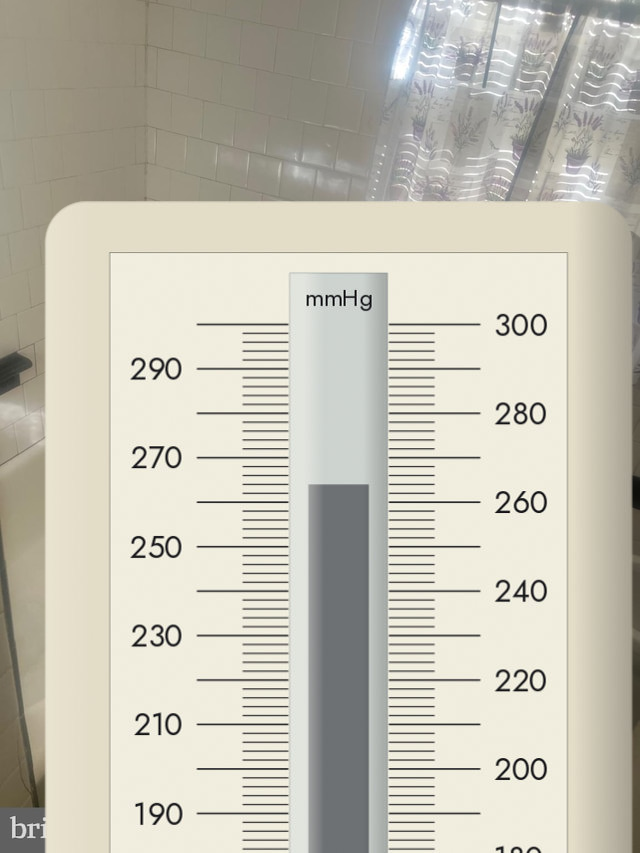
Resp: 264 mmHg
